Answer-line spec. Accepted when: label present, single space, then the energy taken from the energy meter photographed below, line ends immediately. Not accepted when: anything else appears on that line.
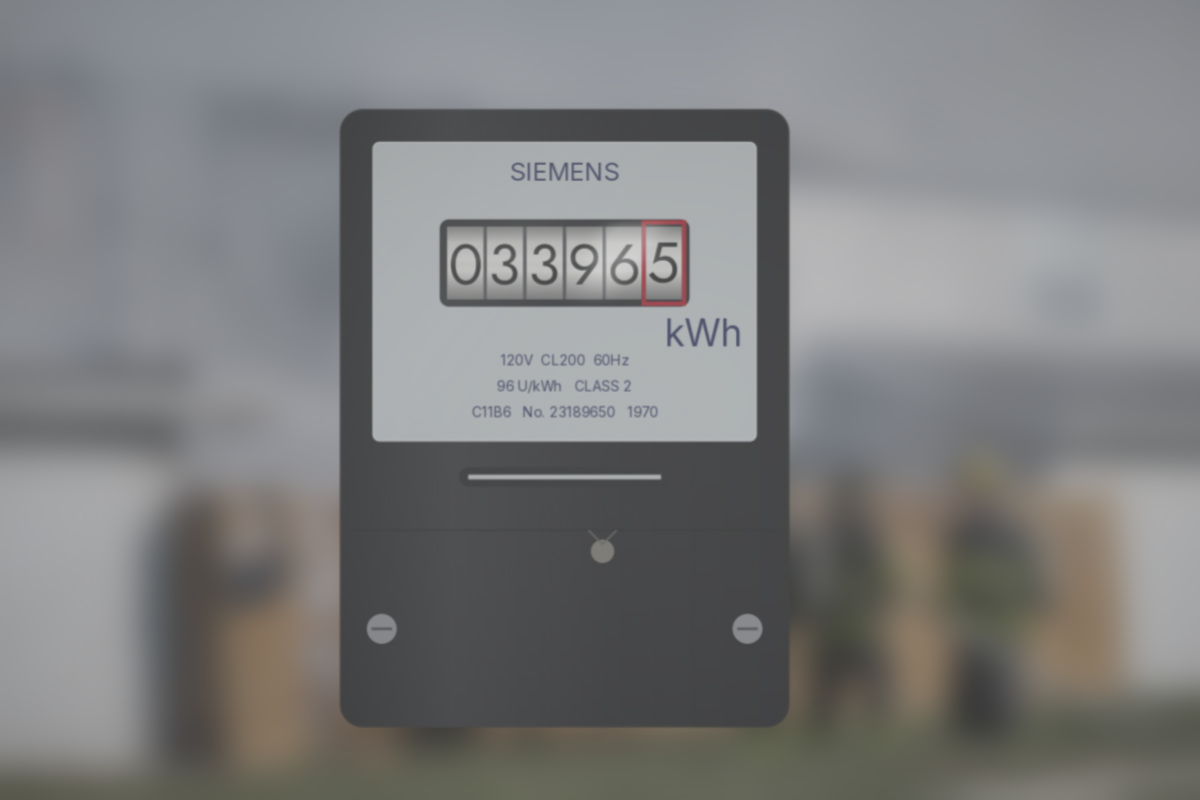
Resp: 3396.5 kWh
